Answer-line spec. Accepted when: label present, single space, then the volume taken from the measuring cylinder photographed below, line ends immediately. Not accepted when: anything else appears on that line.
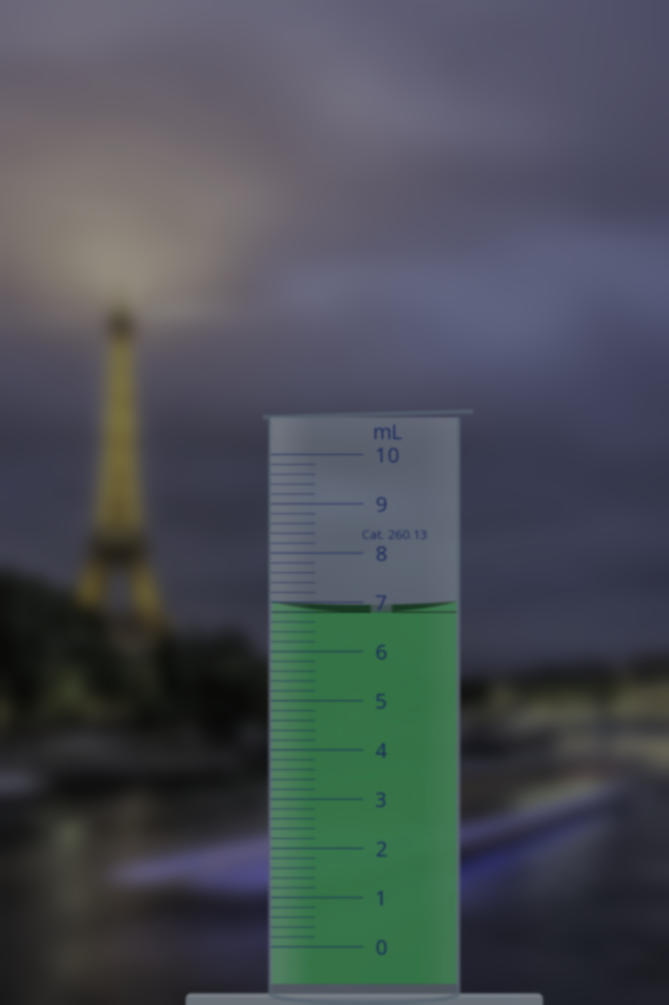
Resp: 6.8 mL
